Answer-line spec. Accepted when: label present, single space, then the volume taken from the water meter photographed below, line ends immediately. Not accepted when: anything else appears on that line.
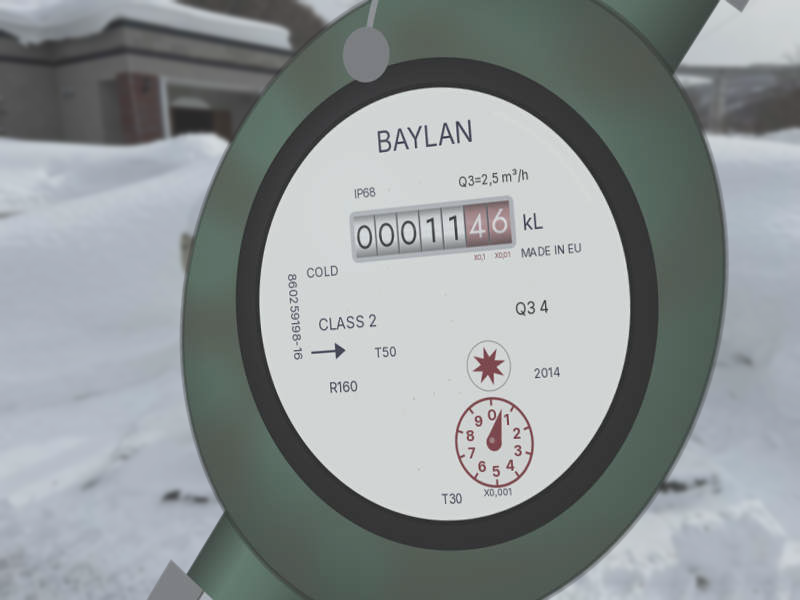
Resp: 11.460 kL
